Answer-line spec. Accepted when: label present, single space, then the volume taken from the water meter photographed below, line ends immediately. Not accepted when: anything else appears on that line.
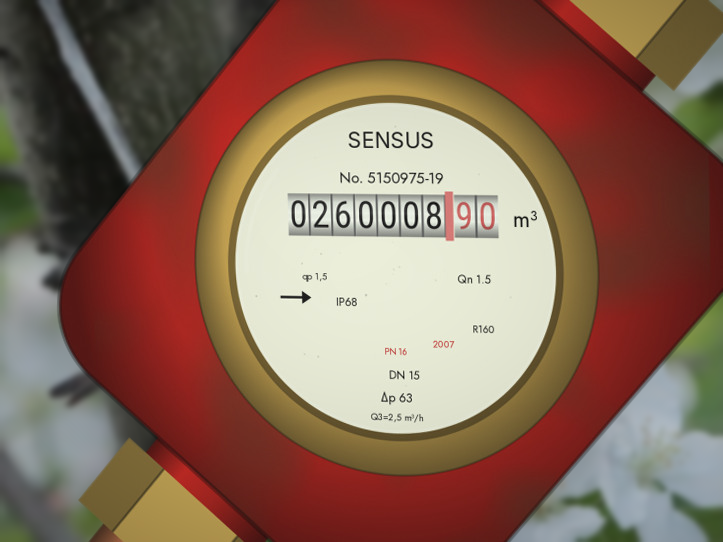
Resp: 260008.90 m³
